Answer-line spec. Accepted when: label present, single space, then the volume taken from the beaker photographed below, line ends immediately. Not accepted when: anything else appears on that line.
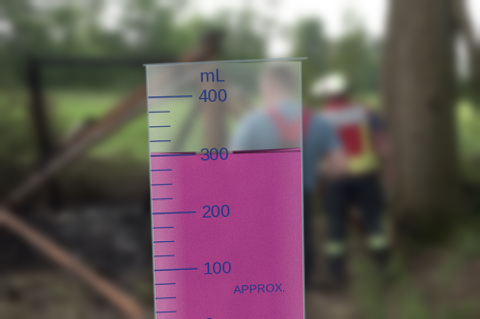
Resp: 300 mL
